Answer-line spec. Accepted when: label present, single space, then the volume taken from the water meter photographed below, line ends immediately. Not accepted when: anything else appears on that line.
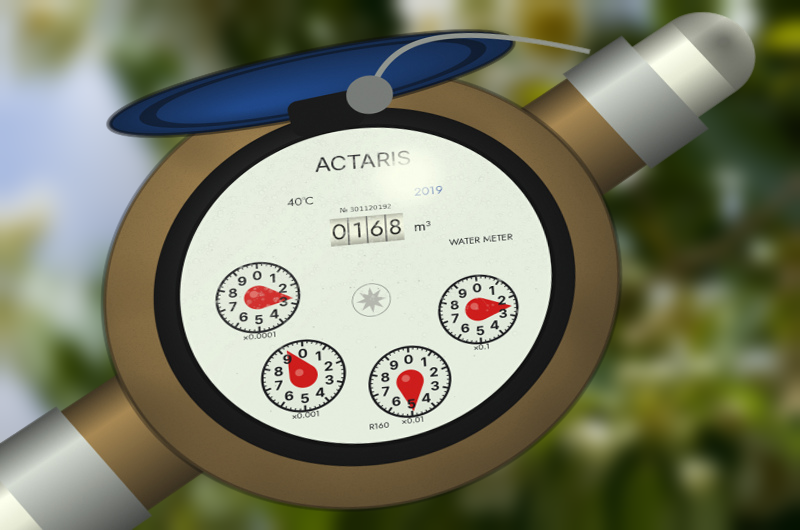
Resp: 168.2492 m³
